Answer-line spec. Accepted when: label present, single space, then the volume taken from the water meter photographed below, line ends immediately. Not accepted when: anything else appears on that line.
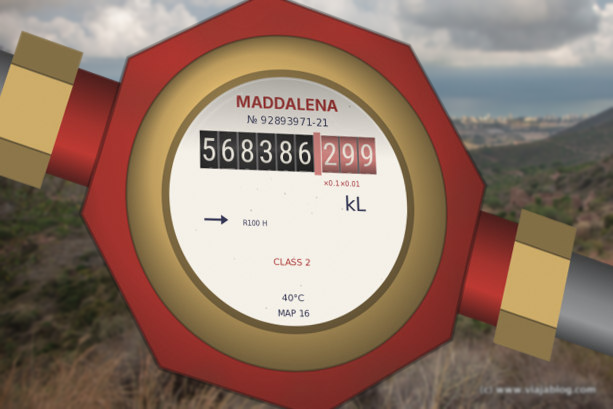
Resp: 568386.299 kL
